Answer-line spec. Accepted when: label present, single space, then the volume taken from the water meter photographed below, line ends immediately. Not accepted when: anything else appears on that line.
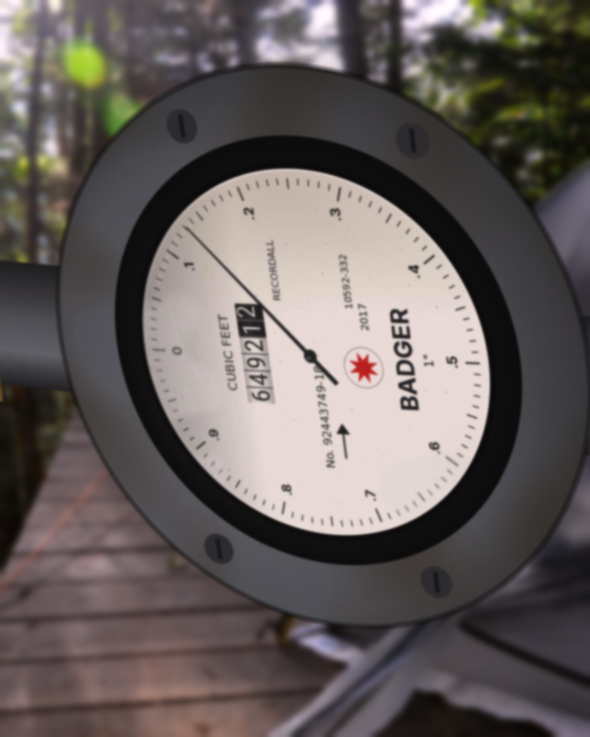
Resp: 649212.13 ft³
